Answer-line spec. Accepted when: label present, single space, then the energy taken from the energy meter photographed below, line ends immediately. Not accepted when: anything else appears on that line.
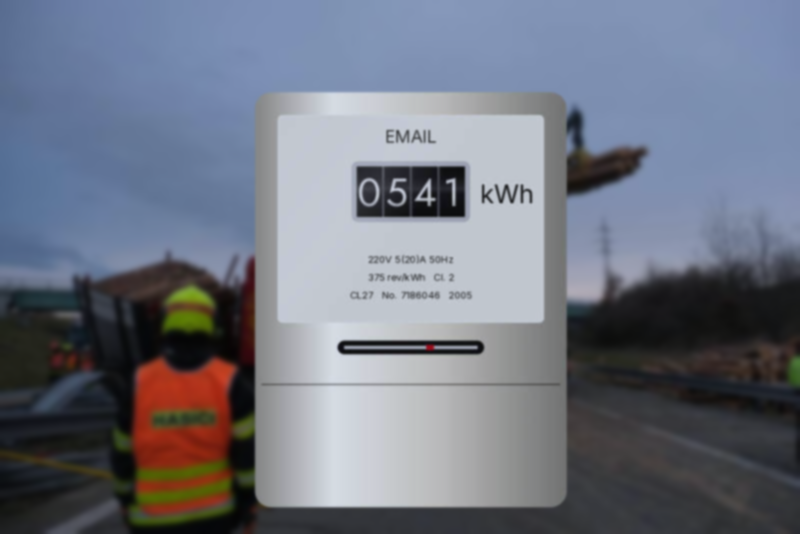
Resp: 541 kWh
